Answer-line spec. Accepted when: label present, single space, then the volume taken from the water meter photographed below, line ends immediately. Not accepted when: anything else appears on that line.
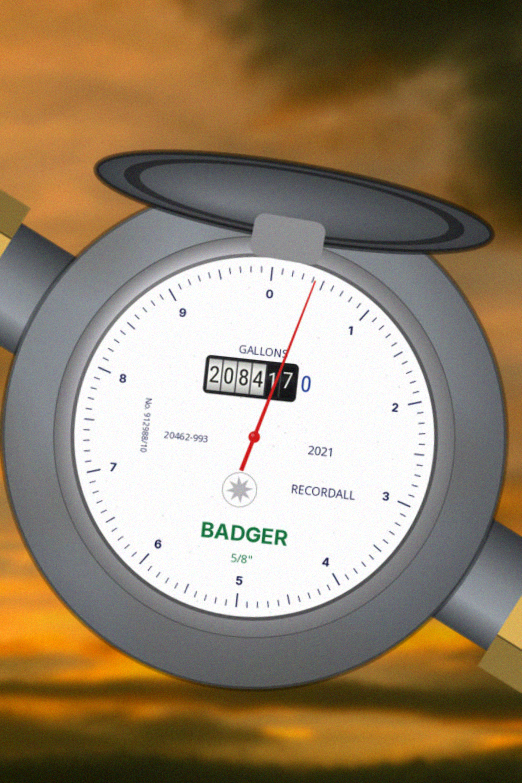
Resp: 2084170.4 gal
